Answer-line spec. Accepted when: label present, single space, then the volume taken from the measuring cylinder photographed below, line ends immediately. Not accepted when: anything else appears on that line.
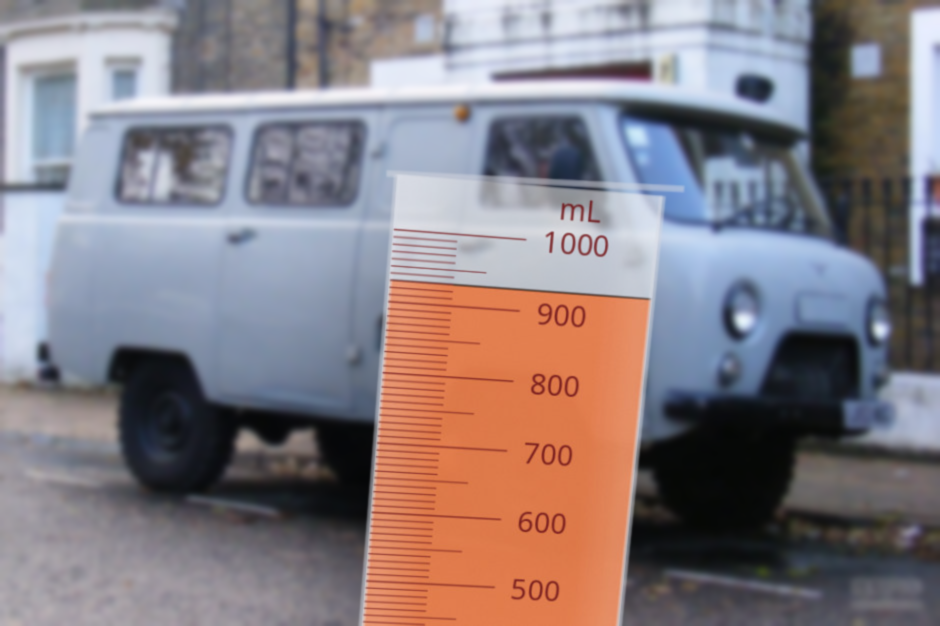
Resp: 930 mL
